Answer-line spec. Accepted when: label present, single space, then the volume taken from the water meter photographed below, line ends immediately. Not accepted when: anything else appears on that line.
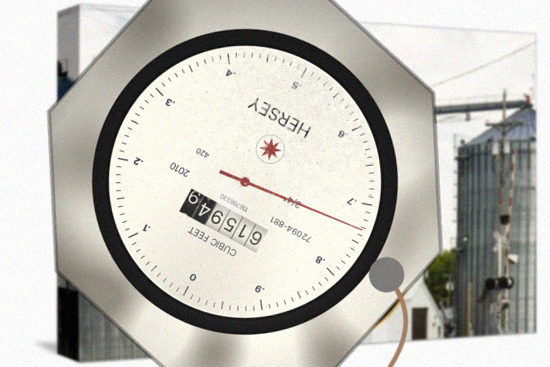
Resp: 615948.73 ft³
